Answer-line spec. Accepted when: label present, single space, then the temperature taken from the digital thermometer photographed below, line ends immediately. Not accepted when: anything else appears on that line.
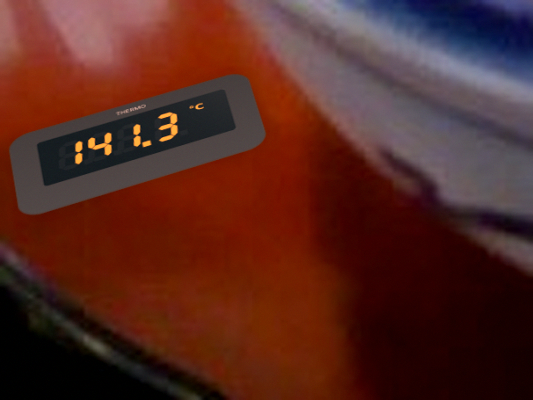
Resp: 141.3 °C
